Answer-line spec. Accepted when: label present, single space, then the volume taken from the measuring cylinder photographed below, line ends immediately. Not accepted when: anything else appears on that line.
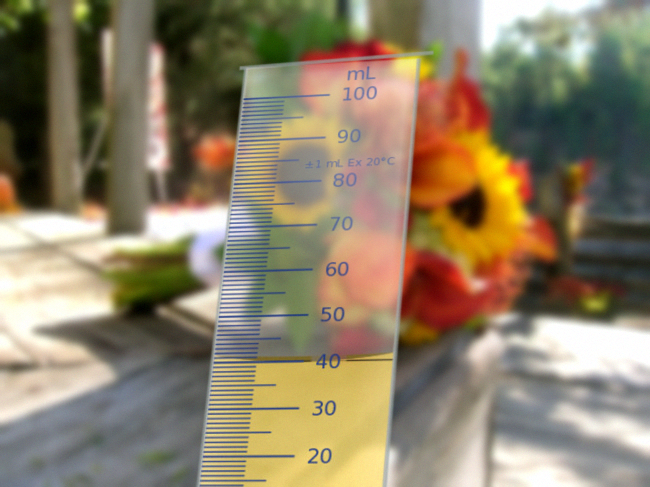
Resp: 40 mL
